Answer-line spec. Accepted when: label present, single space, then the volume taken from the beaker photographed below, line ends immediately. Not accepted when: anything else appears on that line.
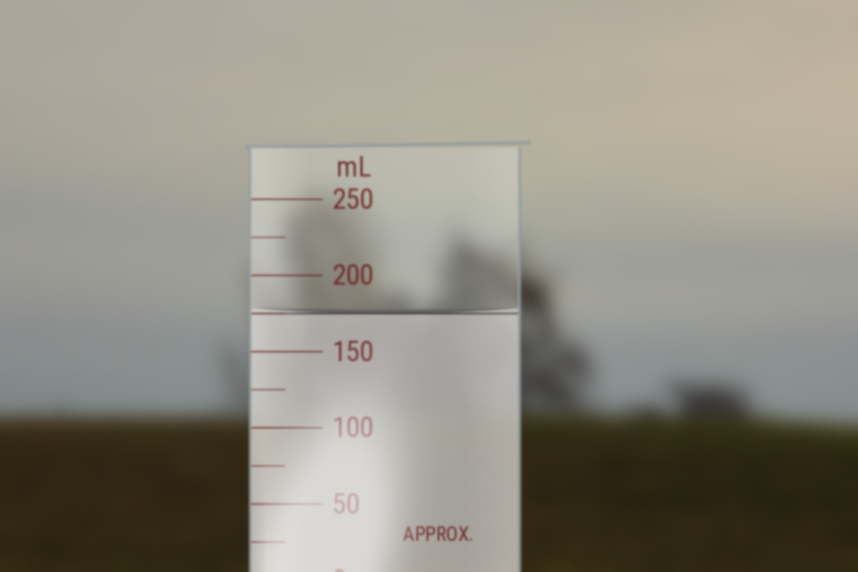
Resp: 175 mL
